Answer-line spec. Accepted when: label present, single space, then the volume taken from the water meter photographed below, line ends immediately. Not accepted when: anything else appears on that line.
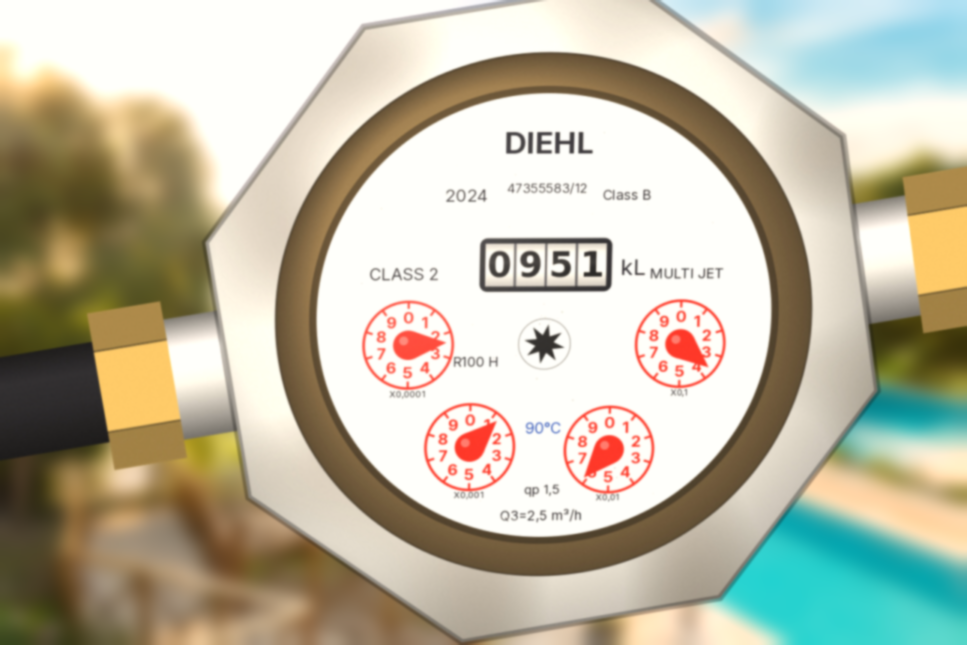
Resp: 951.3612 kL
